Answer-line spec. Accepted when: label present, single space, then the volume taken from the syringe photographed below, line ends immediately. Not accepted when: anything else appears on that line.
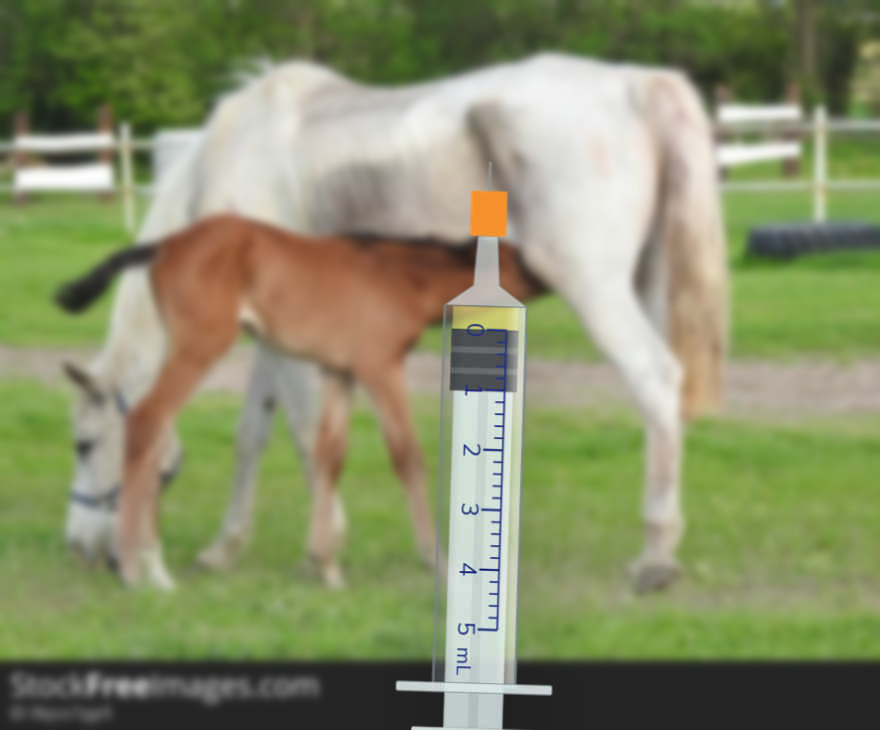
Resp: 0 mL
